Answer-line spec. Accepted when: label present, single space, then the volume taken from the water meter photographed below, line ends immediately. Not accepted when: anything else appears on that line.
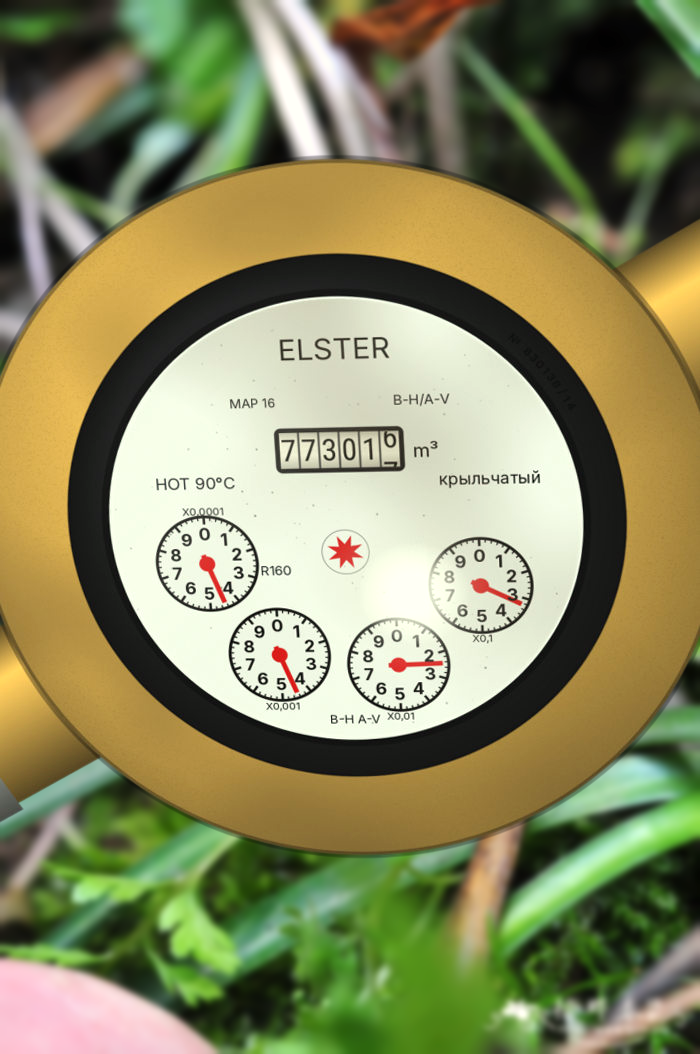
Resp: 773016.3244 m³
